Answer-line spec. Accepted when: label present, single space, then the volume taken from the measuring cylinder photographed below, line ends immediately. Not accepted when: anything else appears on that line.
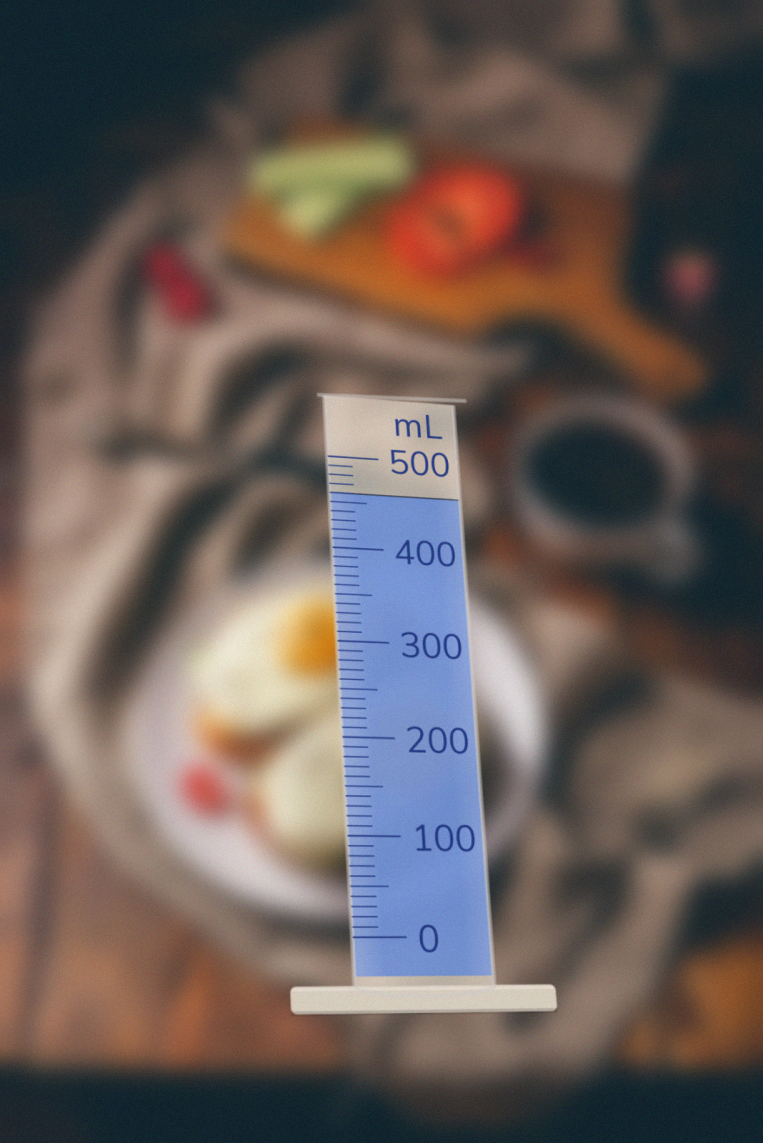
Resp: 460 mL
